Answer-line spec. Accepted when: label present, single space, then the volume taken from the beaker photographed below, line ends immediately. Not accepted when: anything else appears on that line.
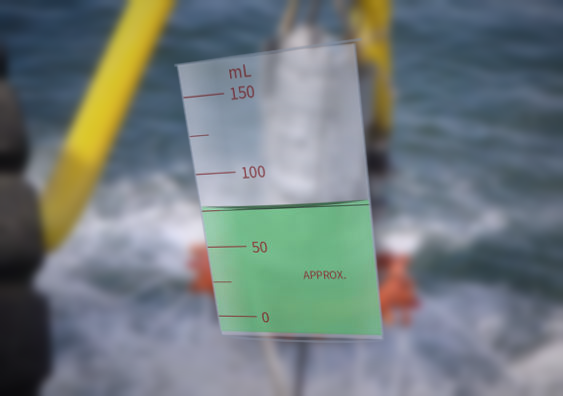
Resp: 75 mL
